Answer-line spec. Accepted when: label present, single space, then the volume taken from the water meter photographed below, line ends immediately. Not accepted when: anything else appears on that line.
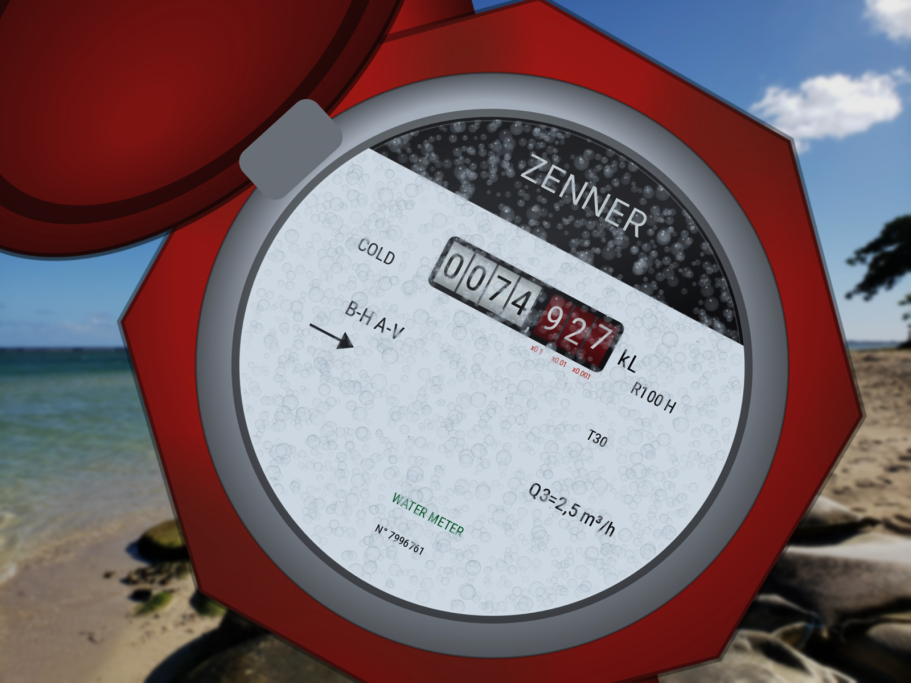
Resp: 74.927 kL
